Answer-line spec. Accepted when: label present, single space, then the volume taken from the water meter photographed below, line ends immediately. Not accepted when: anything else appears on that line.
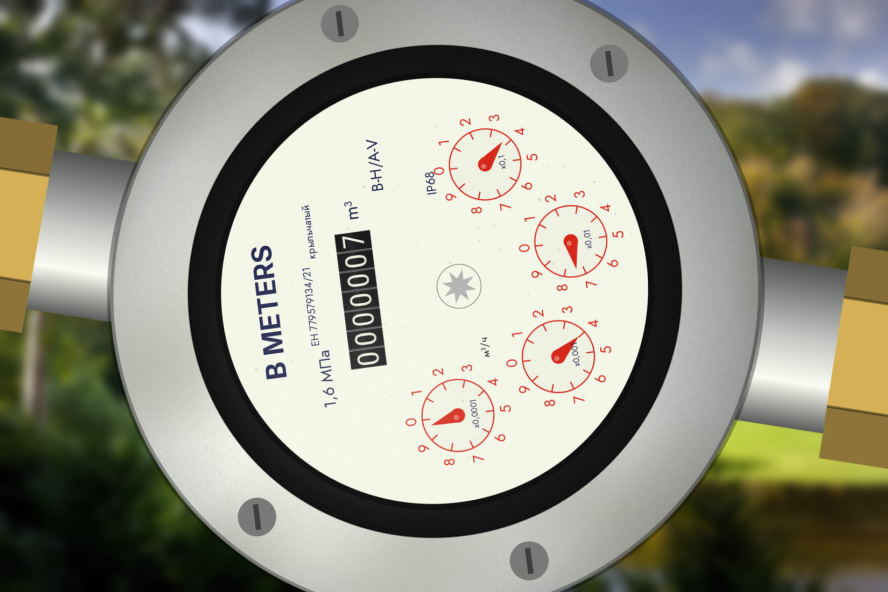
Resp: 7.3739 m³
